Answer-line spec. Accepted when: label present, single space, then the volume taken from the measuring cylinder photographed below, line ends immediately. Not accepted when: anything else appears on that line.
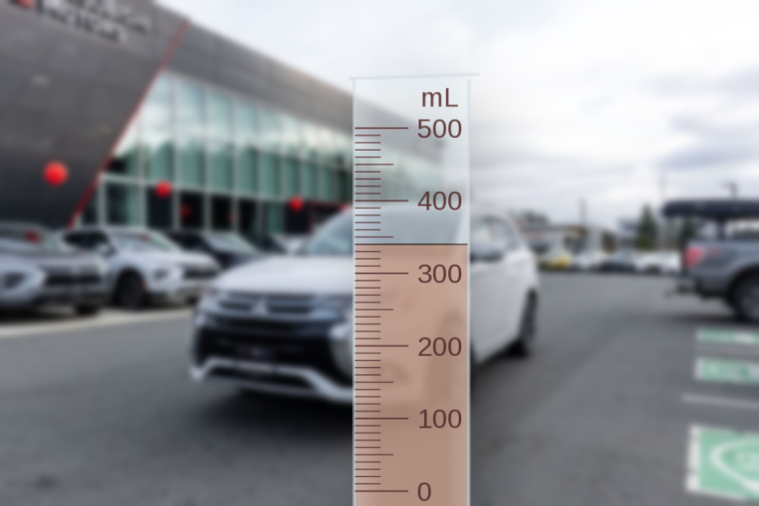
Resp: 340 mL
